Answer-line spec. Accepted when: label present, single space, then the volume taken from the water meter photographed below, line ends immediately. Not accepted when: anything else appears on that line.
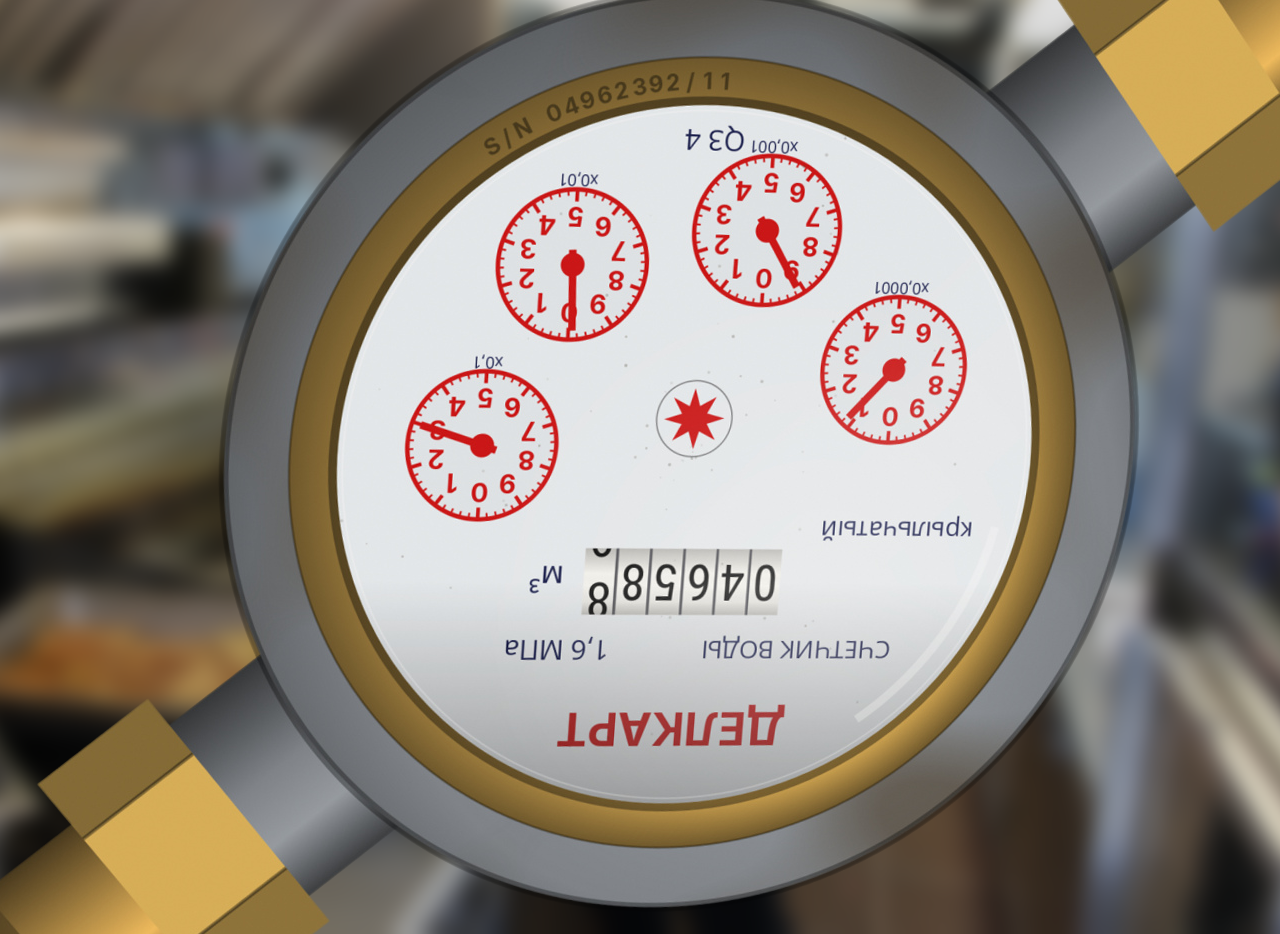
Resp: 46588.2991 m³
